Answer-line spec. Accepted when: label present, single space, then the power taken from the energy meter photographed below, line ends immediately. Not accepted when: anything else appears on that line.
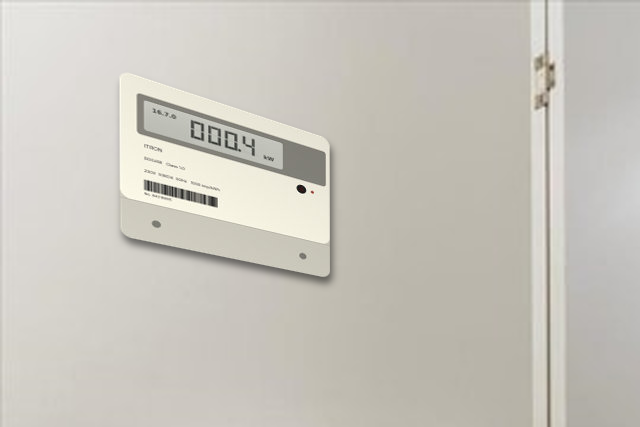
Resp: 0.4 kW
